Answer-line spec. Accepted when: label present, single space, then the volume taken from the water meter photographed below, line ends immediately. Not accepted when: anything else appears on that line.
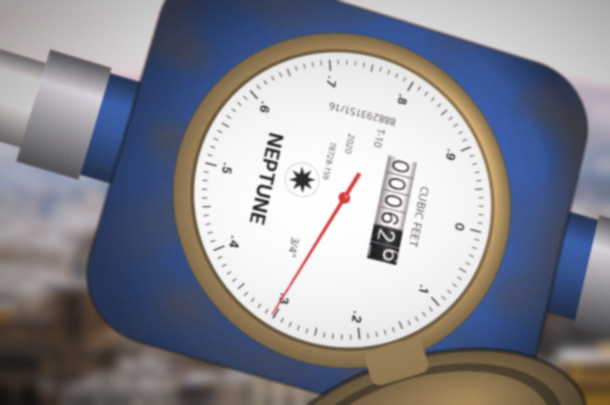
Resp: 626.30 ft³
